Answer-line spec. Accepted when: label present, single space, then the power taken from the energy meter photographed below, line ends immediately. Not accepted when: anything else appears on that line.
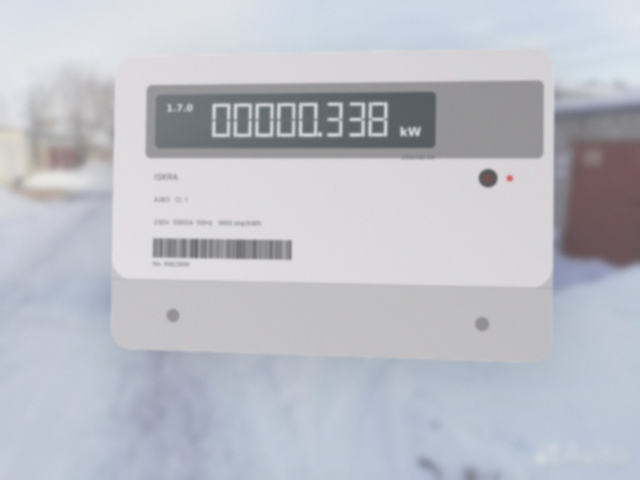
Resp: 0.338 kW
